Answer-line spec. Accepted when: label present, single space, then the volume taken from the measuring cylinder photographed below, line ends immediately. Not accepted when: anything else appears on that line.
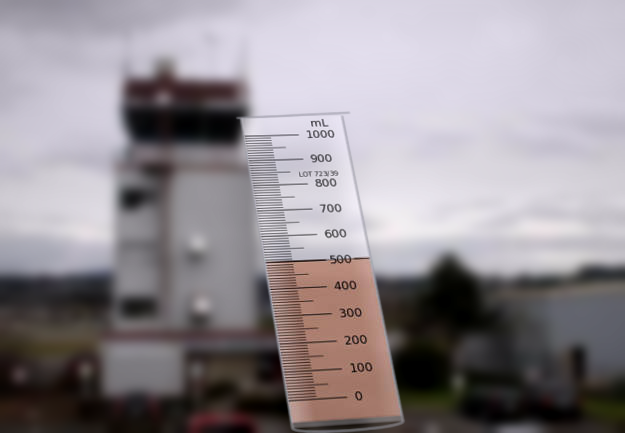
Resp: 500 mL
